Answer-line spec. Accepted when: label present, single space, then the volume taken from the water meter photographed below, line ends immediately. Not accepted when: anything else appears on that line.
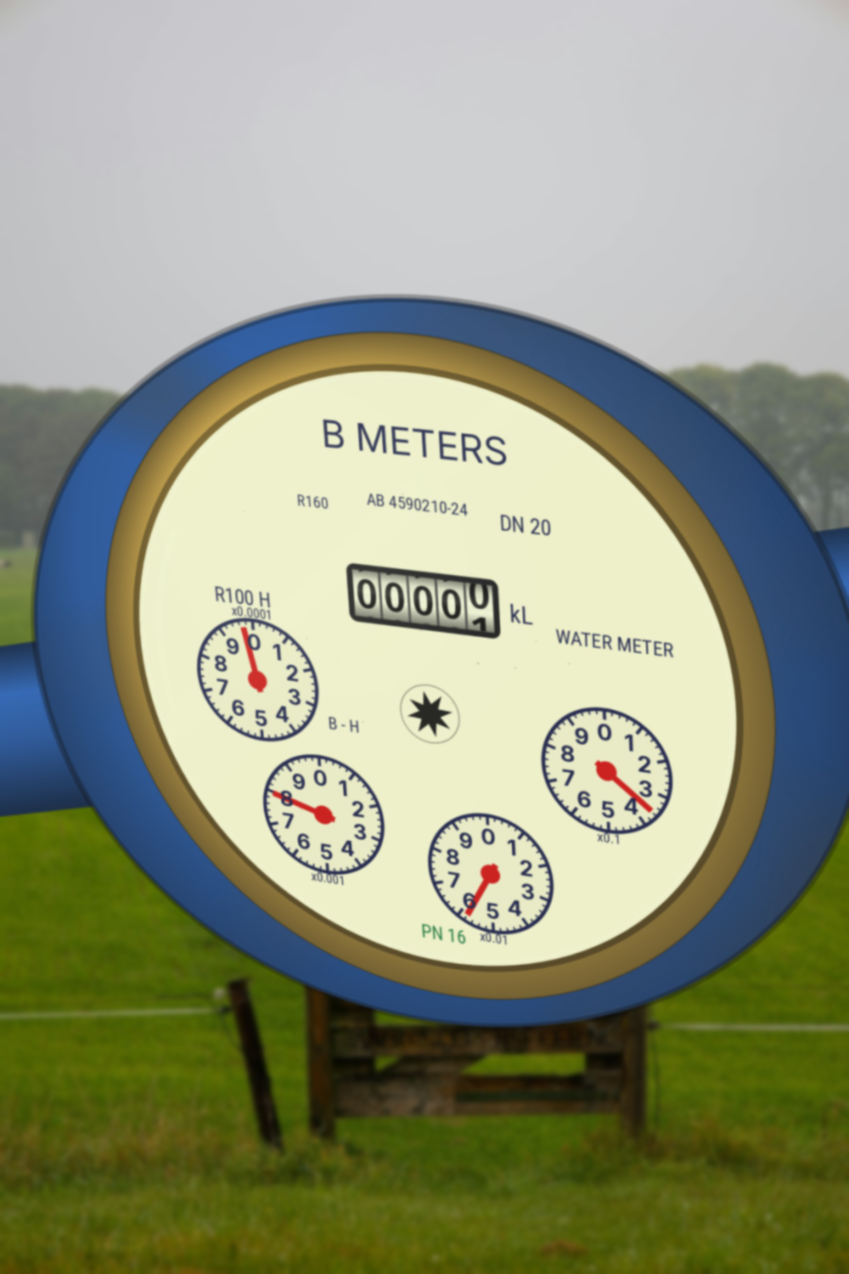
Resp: 0.3579 kL
